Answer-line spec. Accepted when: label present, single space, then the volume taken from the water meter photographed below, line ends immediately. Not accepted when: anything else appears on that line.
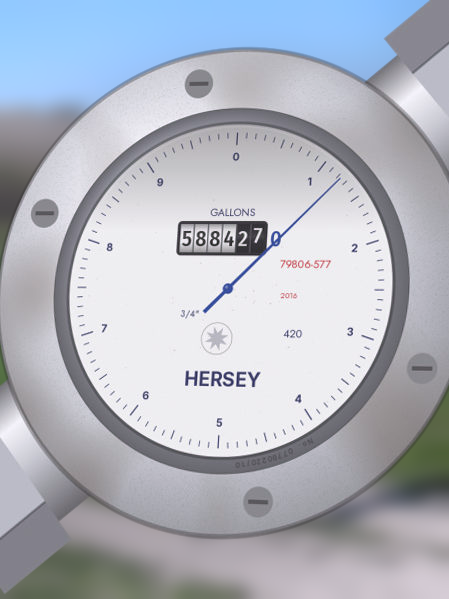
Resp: 5884271.2 gal
